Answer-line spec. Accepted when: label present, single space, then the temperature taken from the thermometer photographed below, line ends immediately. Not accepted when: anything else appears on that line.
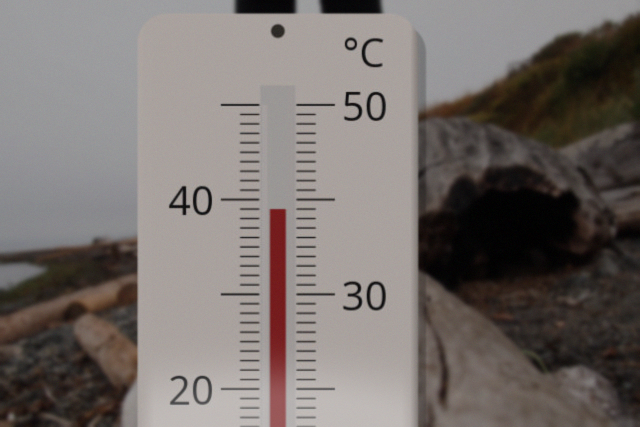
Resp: 39 °C
